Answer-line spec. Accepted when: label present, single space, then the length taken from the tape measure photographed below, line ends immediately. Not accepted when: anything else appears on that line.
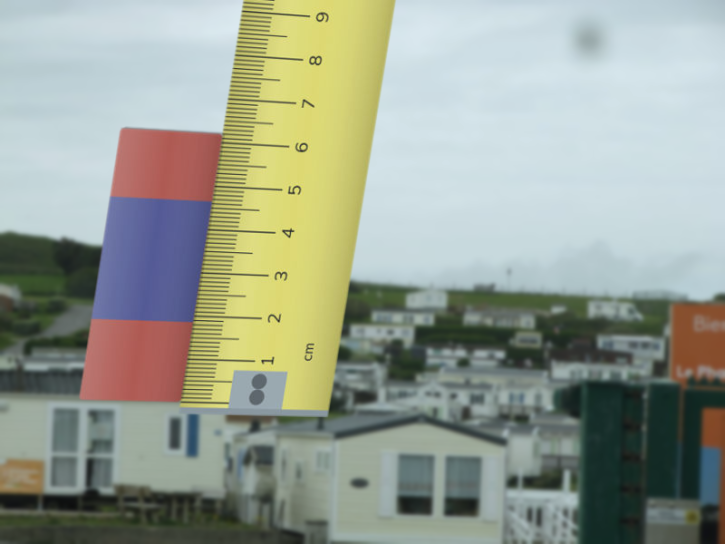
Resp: 6.2 cm
